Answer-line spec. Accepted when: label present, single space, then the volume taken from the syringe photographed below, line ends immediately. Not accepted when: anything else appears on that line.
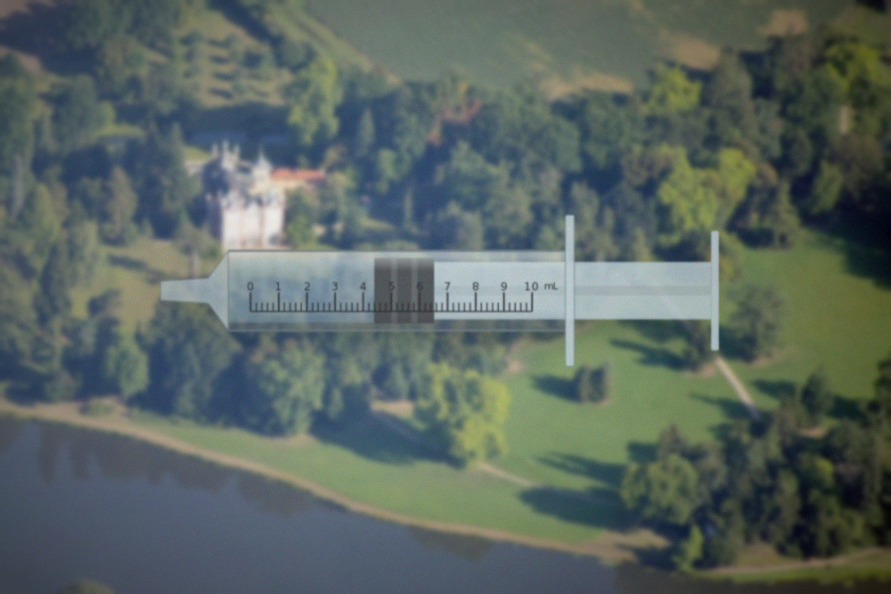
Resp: 4.4 mL
